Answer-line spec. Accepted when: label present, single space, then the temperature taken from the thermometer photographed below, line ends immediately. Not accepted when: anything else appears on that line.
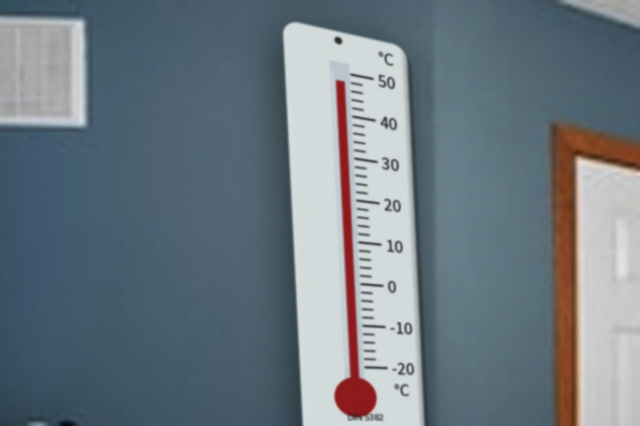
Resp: 48 °C
